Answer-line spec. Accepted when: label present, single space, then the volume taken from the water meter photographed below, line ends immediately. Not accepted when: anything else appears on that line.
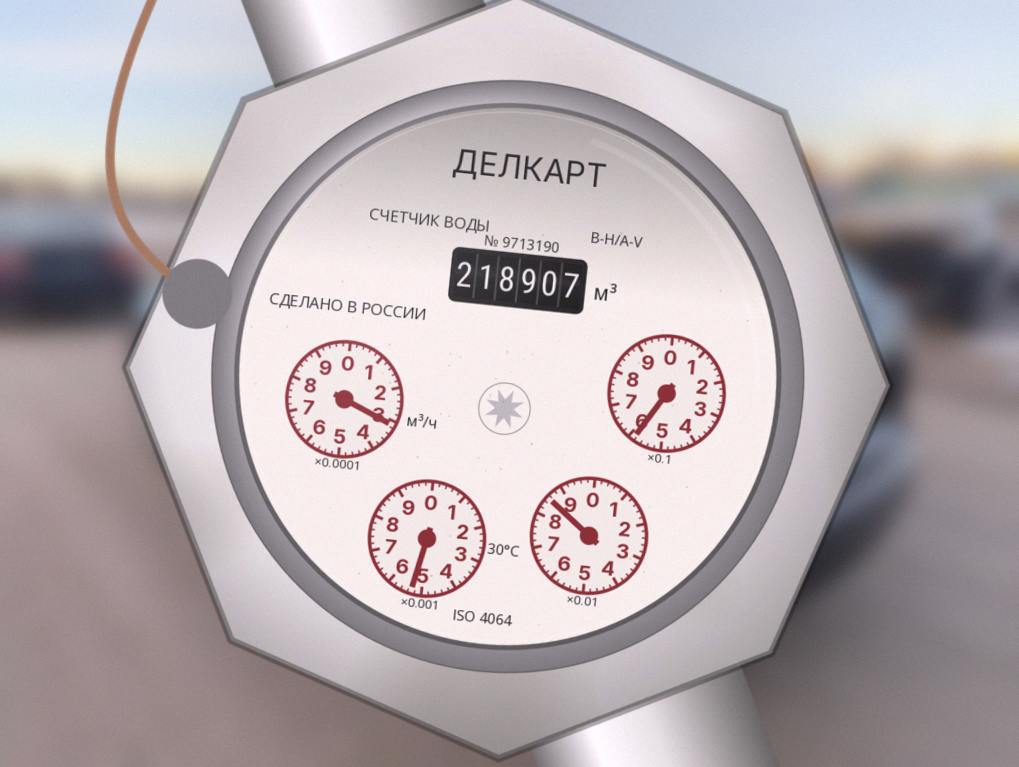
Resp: 218907.5853 m³
